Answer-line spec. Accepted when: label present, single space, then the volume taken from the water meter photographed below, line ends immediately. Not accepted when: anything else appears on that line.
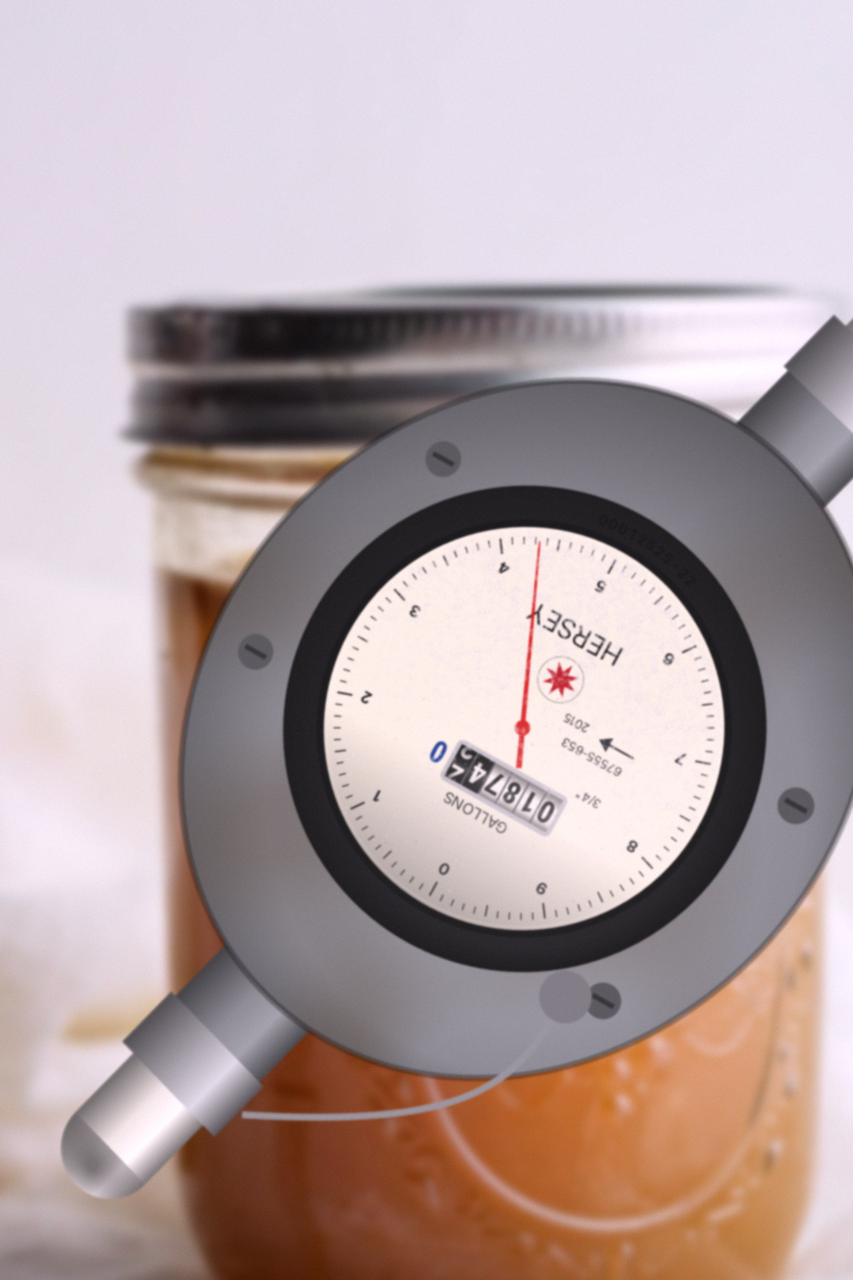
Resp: 187424.3 gal
